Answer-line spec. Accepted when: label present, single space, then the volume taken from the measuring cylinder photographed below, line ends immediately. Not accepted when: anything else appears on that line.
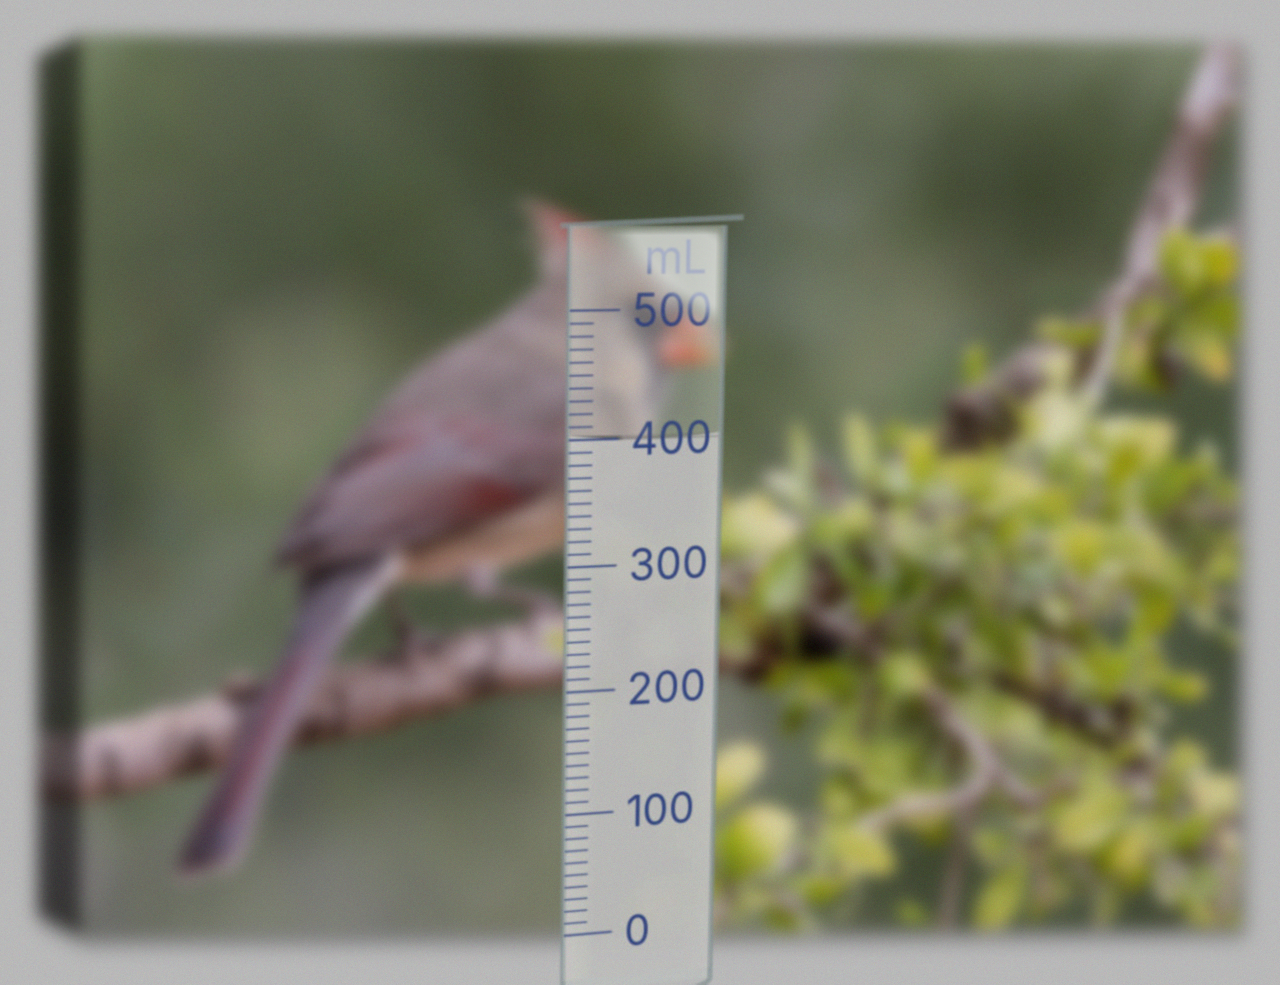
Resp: 400 mL
